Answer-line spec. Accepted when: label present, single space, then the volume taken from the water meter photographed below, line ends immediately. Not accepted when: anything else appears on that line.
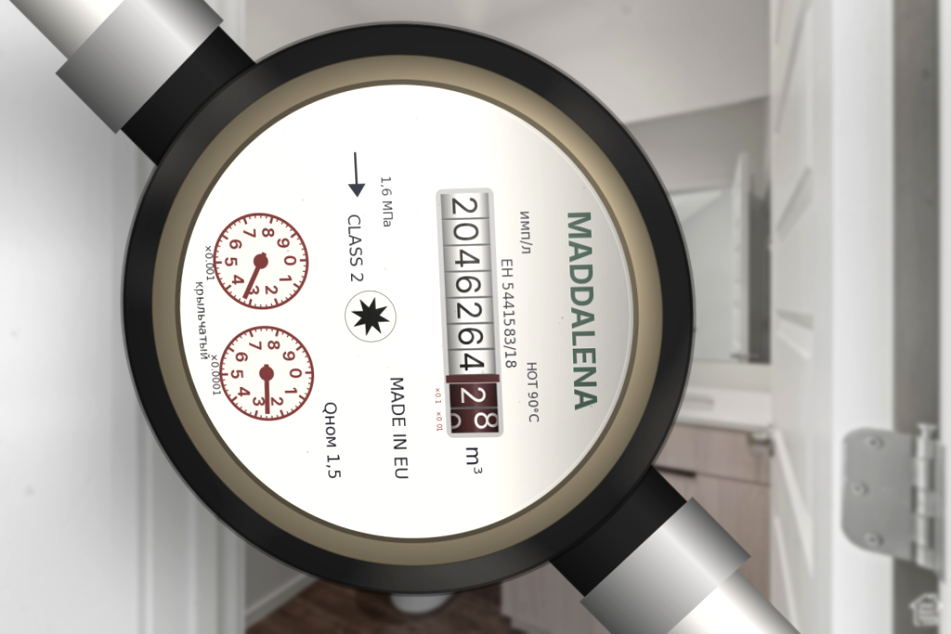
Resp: 2046264.2832 m³
